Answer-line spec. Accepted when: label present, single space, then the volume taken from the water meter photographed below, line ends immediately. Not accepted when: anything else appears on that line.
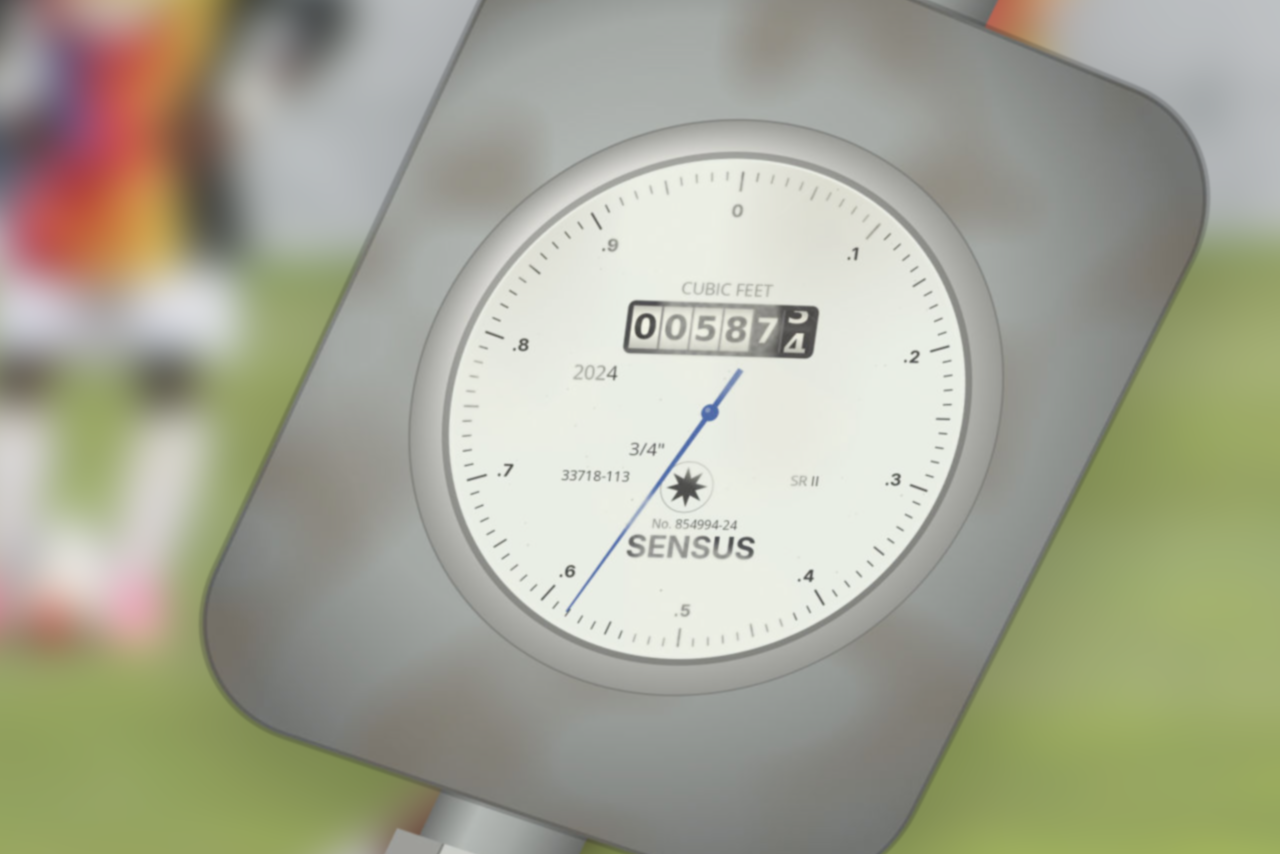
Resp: 5873.58 ft³
